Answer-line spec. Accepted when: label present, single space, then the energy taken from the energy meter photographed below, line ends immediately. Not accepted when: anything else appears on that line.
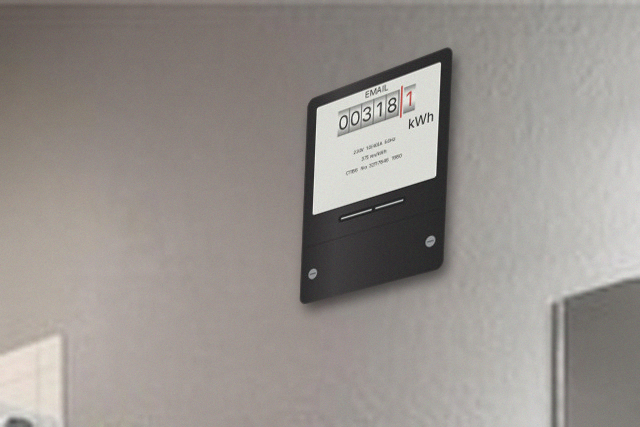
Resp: 318.1 kWh
